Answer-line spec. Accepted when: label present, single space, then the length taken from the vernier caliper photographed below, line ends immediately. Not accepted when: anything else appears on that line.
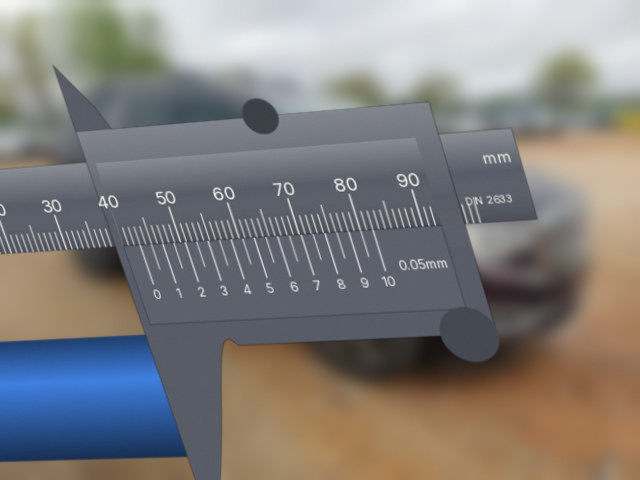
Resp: 43.0 mm
